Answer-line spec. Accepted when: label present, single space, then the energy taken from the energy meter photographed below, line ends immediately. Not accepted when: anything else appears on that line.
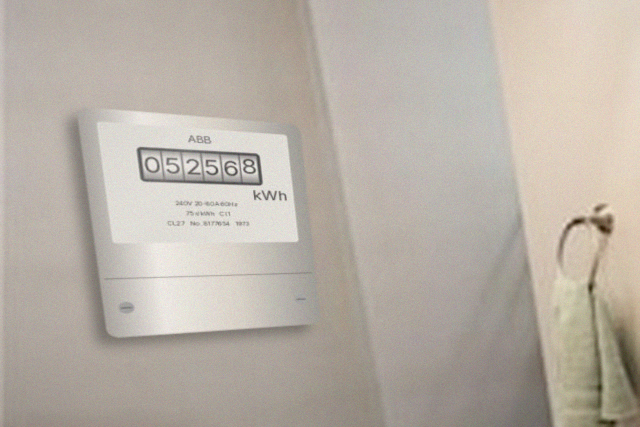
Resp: 52568 kWh
